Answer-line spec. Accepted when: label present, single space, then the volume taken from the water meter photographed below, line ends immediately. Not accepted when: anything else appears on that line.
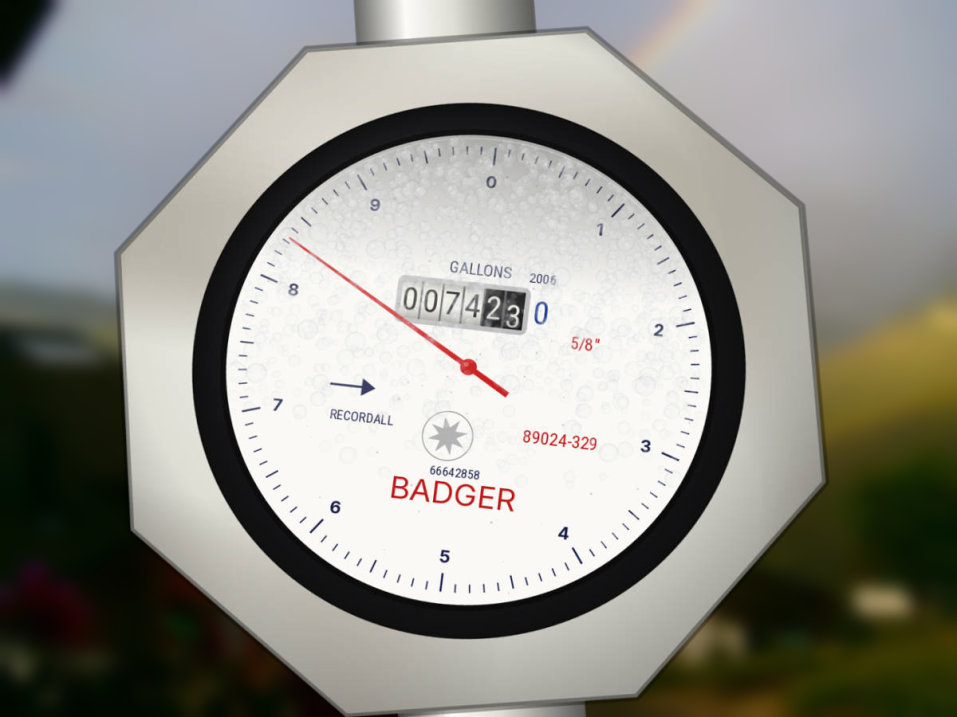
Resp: 74228.3 gal
